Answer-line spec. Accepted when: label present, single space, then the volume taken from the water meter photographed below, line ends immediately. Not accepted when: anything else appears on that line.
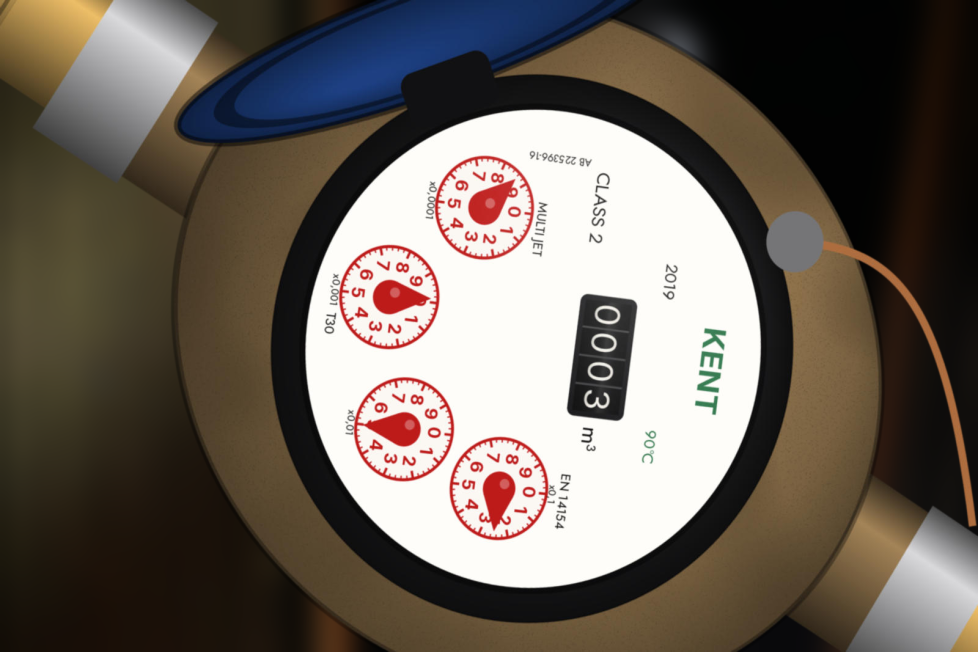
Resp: 3.2498 m³
